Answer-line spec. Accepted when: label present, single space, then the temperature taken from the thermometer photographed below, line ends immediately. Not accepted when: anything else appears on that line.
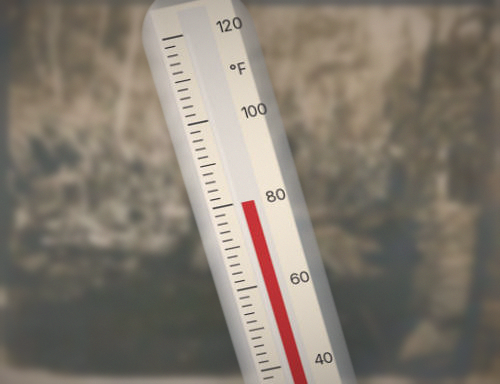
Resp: 80 °F
